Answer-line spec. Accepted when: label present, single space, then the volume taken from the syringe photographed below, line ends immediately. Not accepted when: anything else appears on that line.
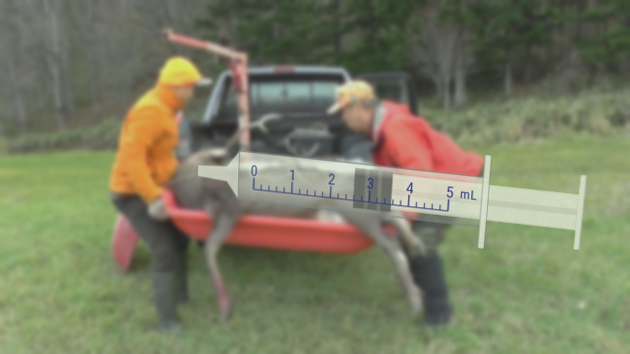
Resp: 2.6 mL
